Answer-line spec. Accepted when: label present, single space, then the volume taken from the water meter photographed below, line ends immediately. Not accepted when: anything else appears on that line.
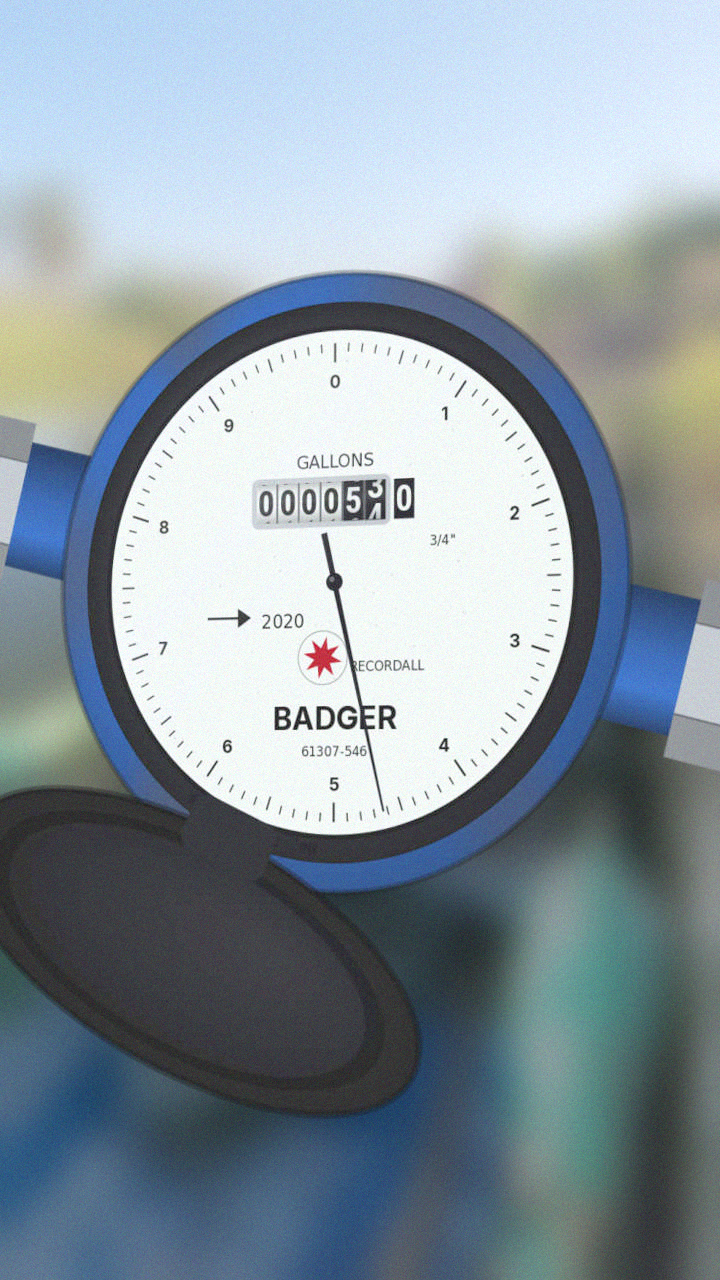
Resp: 534.6 gal
